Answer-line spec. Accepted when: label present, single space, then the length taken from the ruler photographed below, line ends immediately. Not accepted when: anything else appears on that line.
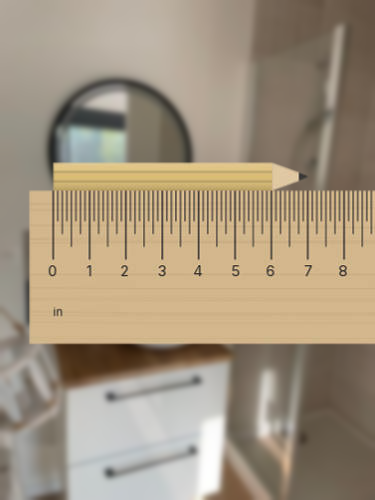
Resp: 7 in
